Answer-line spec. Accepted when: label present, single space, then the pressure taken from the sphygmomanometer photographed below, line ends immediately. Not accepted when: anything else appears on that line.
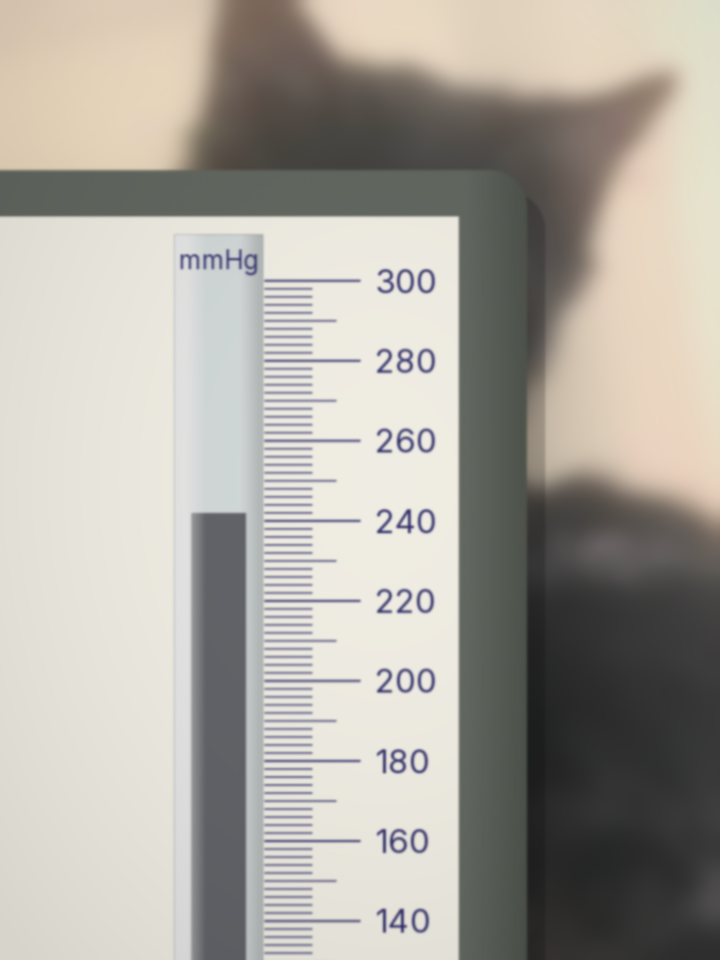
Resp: 242 mmHg
